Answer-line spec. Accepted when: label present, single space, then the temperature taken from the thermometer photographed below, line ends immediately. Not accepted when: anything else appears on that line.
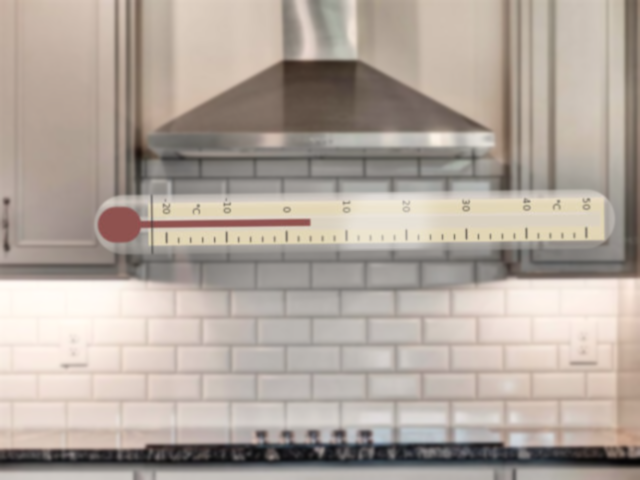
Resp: 4 °C
